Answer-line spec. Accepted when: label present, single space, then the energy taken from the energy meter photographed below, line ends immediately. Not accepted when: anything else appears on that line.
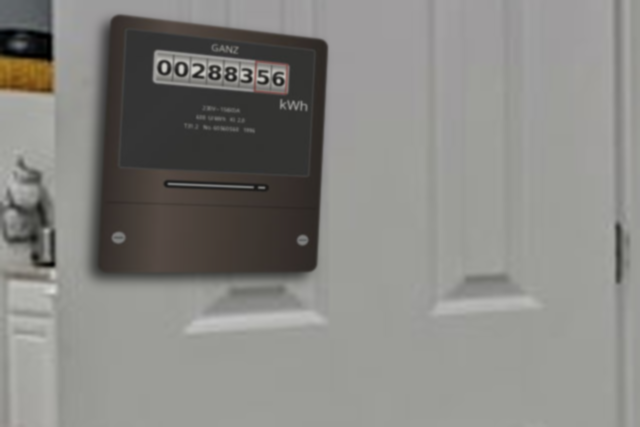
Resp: 2883.56 kWh
